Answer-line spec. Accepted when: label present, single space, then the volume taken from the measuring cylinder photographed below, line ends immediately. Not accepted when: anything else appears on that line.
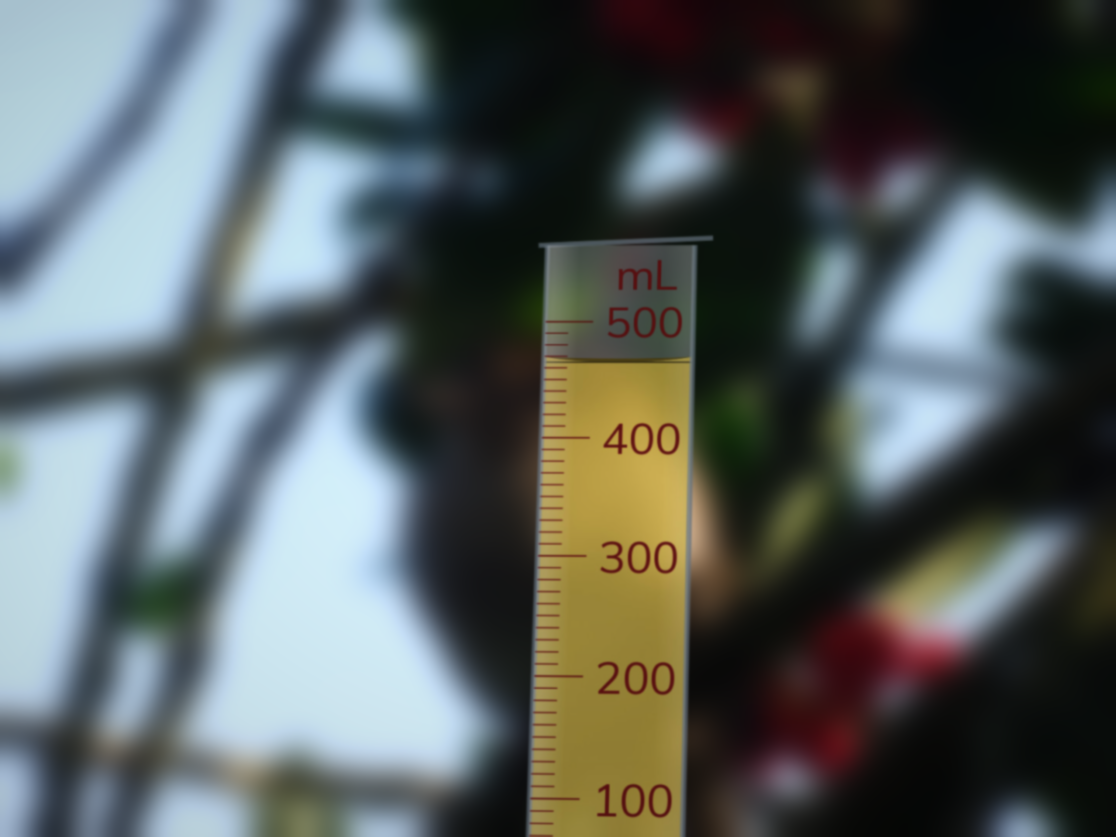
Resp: 465 mL
